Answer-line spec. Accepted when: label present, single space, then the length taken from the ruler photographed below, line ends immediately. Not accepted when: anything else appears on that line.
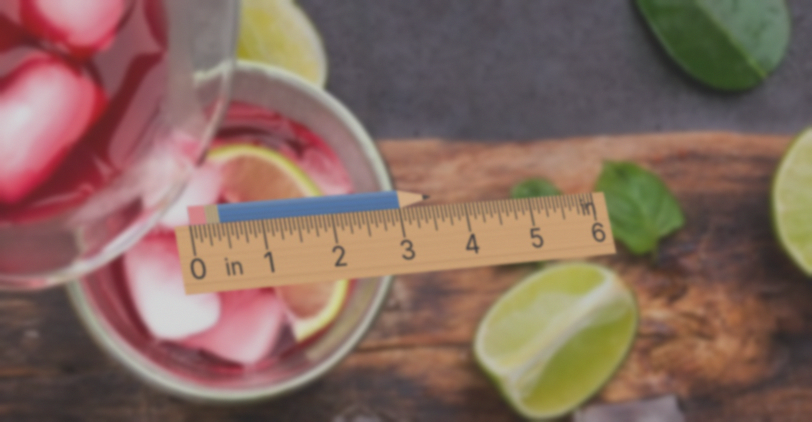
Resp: 3.5 in
